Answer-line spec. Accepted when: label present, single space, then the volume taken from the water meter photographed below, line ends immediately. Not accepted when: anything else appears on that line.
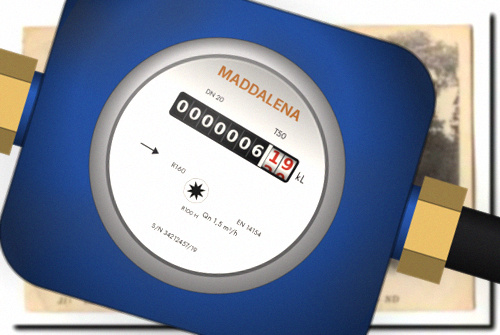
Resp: 6.19 kL
